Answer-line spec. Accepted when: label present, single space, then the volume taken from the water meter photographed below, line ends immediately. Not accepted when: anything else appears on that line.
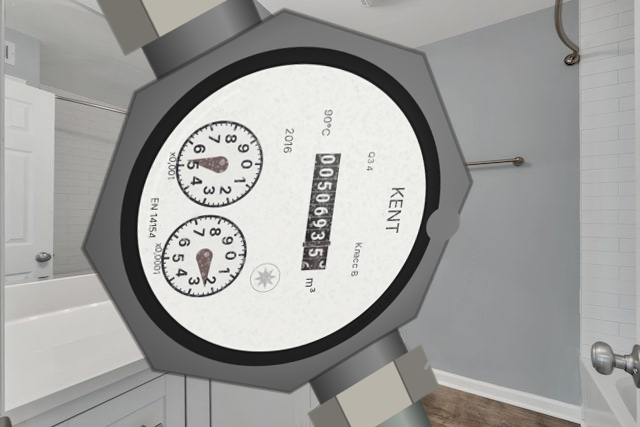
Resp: 50693.5552 m³
